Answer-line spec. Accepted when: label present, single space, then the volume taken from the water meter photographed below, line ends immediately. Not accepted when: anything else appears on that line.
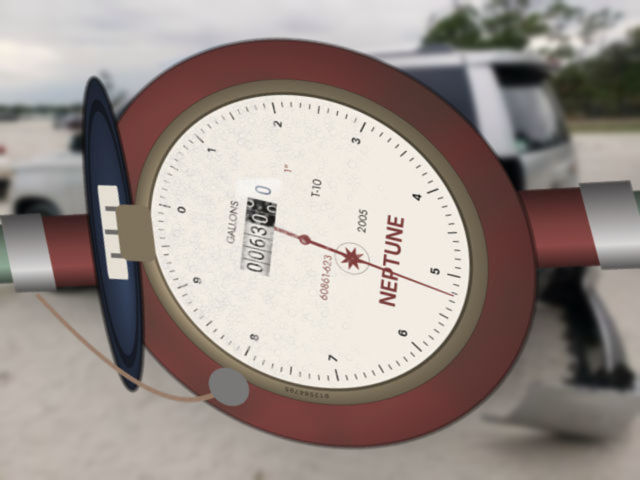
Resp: 63085.2 gal
